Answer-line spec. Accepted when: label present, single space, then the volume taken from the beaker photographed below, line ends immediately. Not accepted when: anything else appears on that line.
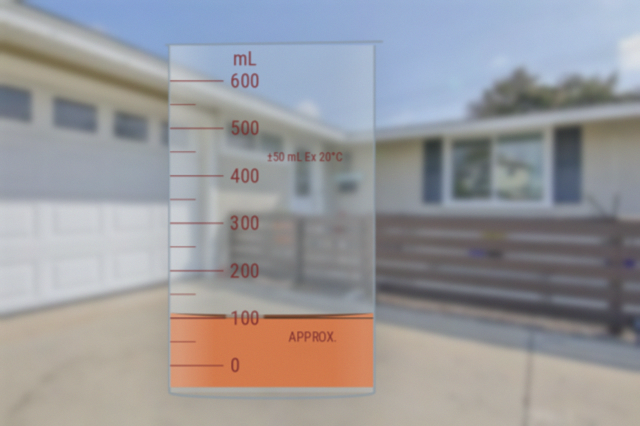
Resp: 100 mL
